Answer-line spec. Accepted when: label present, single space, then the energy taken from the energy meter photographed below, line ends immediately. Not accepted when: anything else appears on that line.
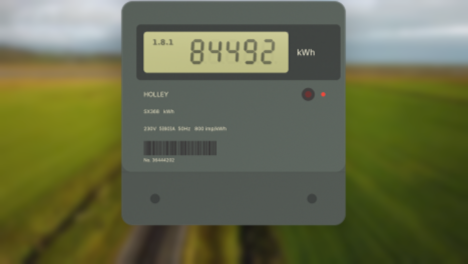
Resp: 84492 kWh
